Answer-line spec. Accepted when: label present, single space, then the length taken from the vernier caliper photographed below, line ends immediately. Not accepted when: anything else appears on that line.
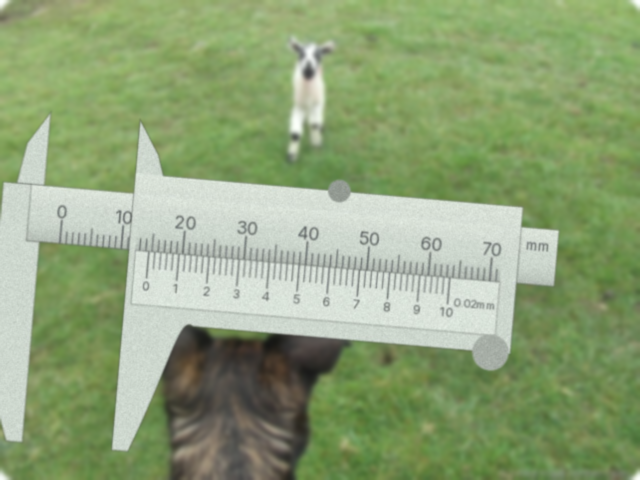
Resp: 14.5 mm
